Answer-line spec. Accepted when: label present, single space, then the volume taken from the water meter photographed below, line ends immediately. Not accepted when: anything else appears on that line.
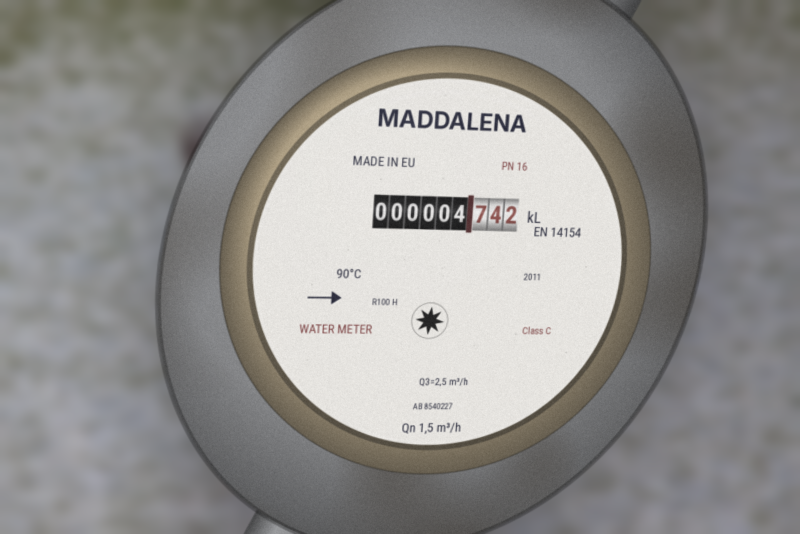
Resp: 4.742 kL
